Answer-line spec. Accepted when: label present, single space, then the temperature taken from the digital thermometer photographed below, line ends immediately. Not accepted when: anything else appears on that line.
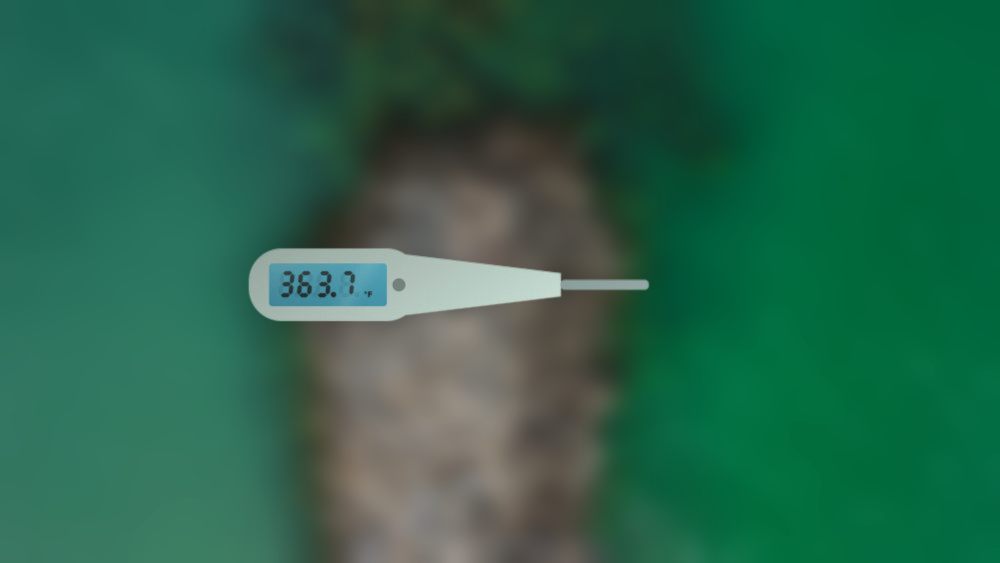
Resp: 363.7 °F
